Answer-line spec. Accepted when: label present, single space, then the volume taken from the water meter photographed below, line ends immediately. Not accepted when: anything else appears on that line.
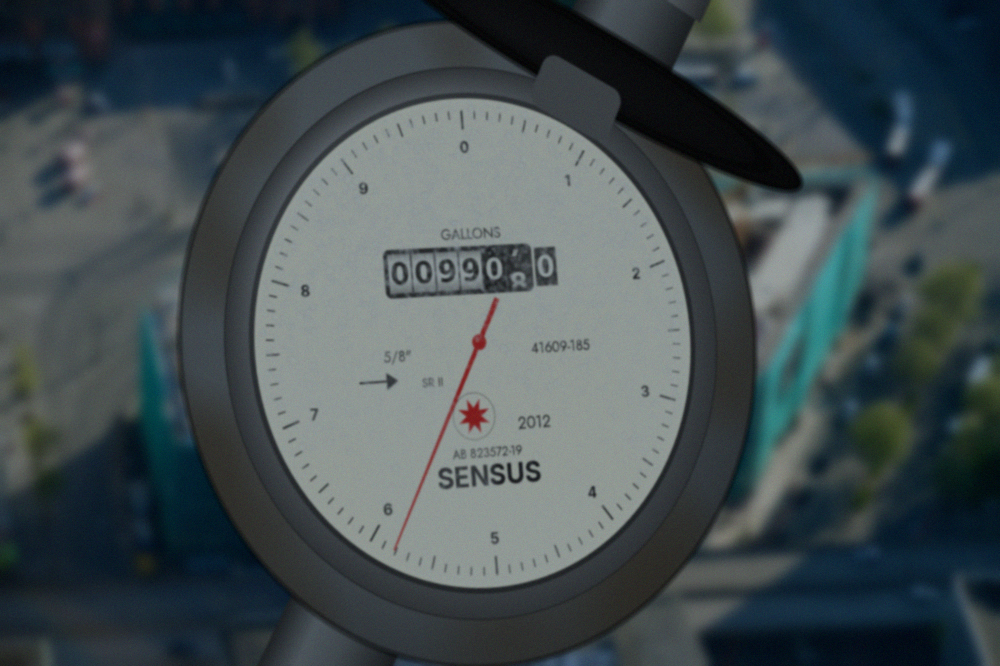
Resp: 99075.8 gal
